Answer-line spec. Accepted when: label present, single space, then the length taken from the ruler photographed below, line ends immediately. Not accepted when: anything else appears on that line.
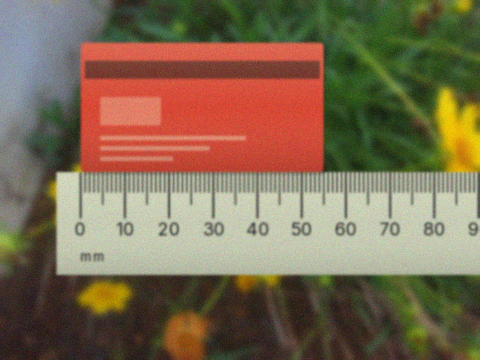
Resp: 55 mm
